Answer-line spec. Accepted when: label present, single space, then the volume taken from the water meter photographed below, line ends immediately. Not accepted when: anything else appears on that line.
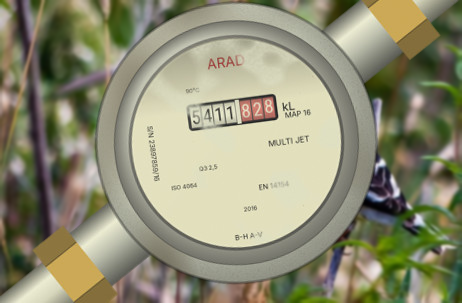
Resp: 5411.828 kL
